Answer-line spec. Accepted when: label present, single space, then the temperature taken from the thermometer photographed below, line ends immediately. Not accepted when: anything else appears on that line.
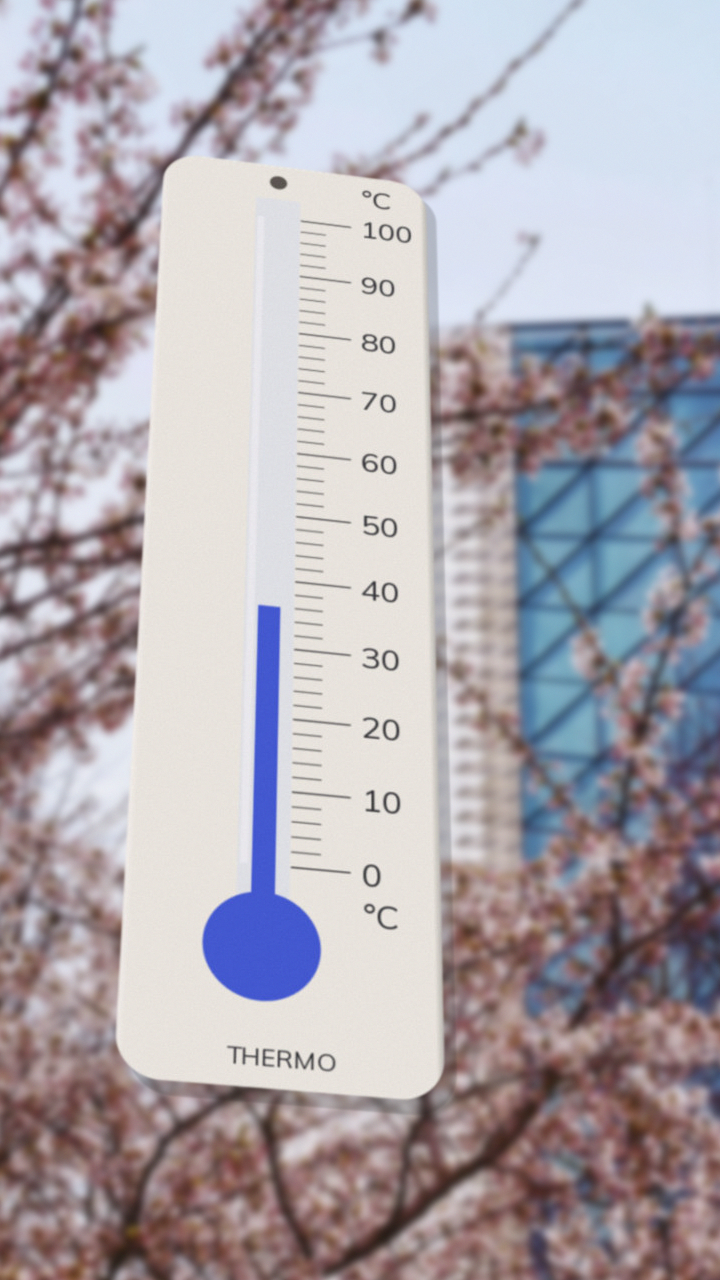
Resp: 36 °C
